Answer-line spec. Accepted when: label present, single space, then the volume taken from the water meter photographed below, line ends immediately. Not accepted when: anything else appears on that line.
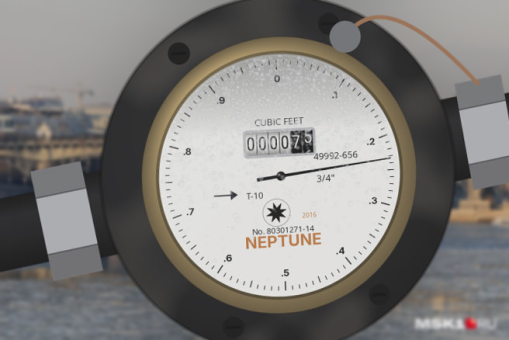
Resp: 75.23 ft³
